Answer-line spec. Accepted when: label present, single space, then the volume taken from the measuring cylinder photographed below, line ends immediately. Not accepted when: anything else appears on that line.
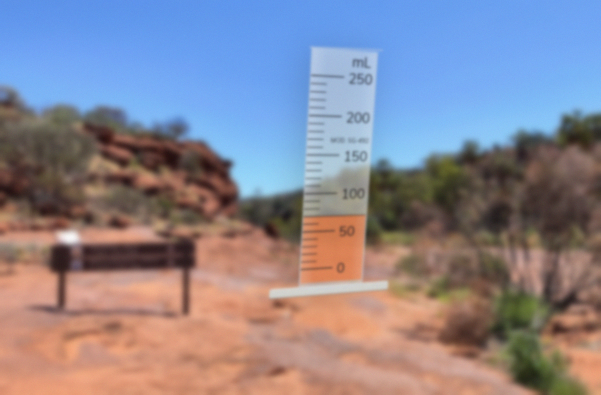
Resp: 70 mL
